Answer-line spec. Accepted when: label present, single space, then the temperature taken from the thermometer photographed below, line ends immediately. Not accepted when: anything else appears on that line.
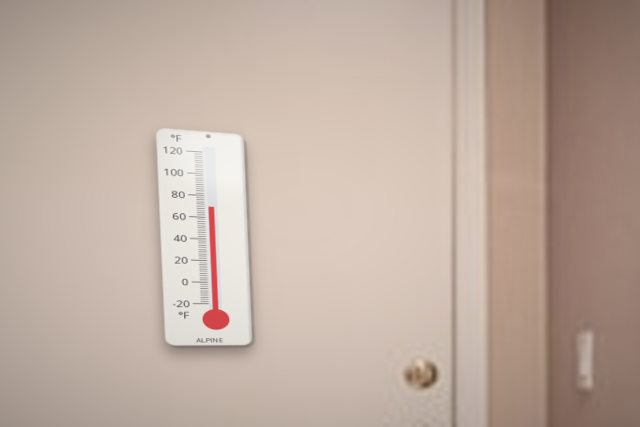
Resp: 70 °F
